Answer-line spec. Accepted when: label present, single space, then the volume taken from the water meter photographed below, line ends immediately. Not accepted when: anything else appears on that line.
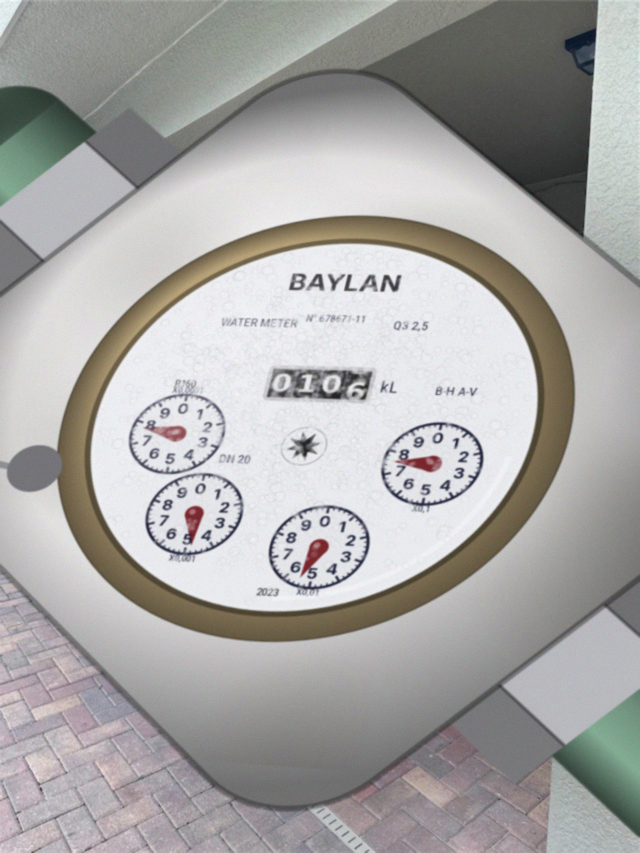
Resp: 105.7547 kL
